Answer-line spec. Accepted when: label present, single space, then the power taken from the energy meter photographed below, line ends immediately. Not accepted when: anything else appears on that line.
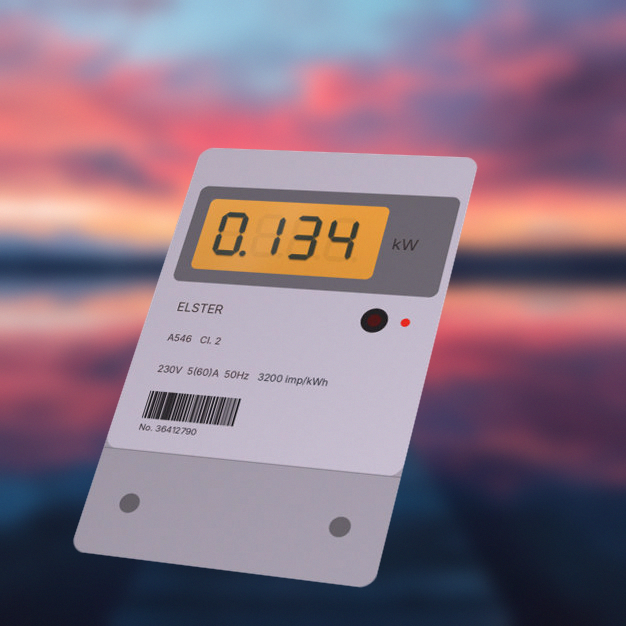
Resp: 0.134 kW
